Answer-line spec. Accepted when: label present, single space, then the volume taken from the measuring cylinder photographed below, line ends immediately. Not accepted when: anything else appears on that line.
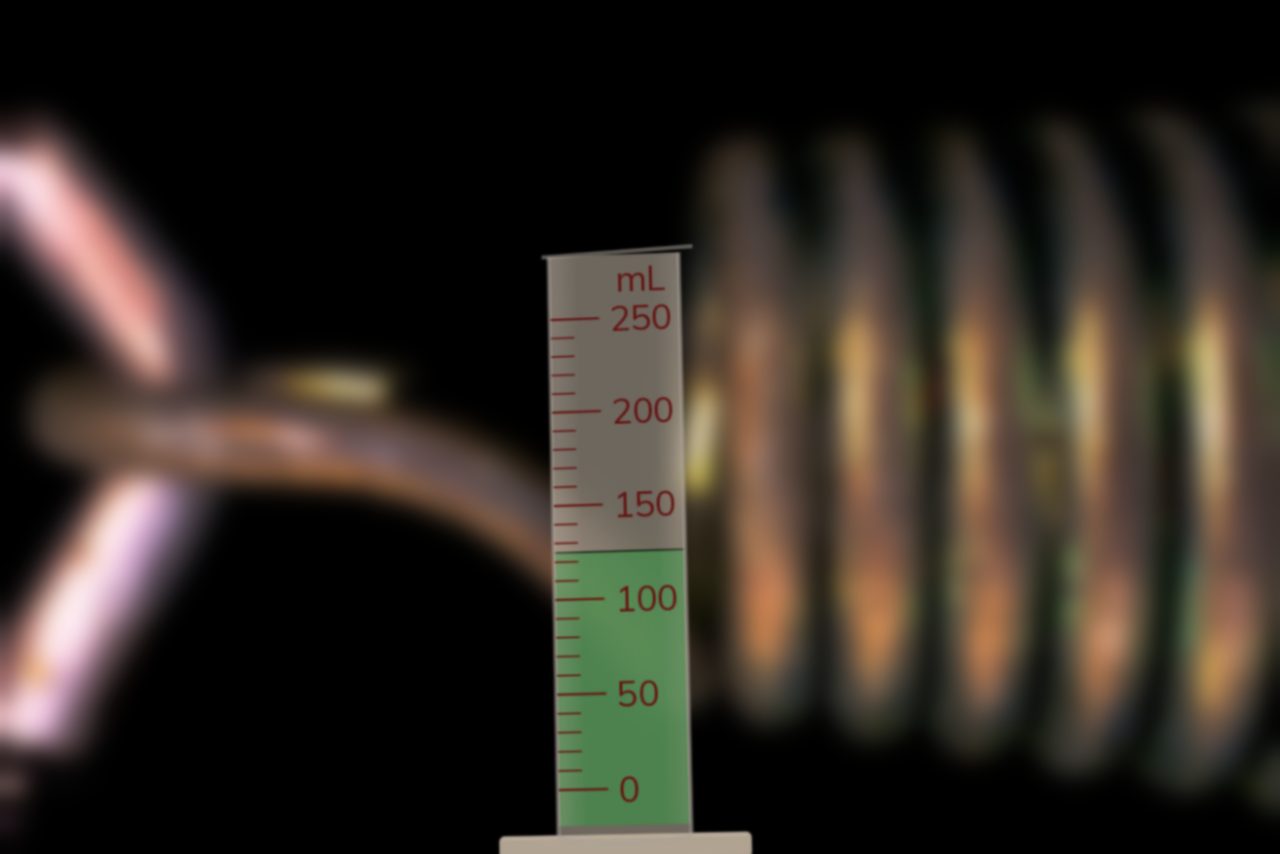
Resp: 125 mL
